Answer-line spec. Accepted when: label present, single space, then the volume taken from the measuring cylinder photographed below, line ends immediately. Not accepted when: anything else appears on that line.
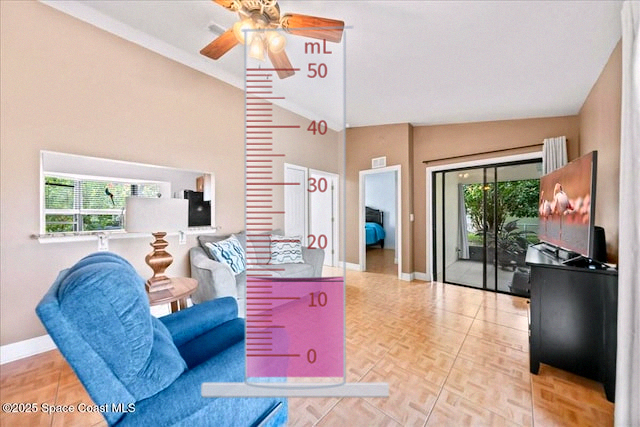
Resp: 13 mL
